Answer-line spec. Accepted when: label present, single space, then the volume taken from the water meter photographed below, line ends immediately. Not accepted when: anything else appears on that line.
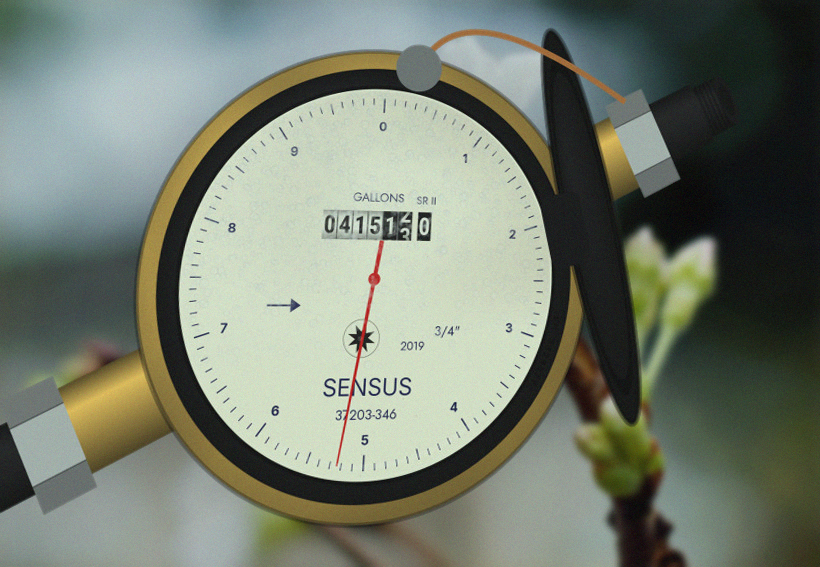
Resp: 415125.2 gal
